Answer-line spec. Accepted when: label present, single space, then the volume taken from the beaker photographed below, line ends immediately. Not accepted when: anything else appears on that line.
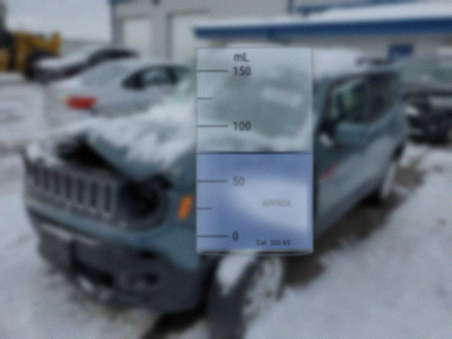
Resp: 75 mL
